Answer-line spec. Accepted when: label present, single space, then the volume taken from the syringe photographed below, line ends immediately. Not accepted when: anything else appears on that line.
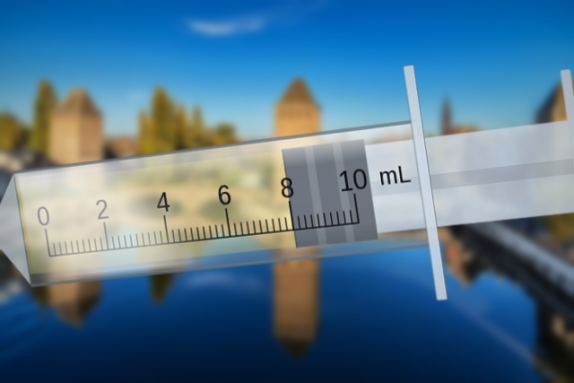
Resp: 8 mL
